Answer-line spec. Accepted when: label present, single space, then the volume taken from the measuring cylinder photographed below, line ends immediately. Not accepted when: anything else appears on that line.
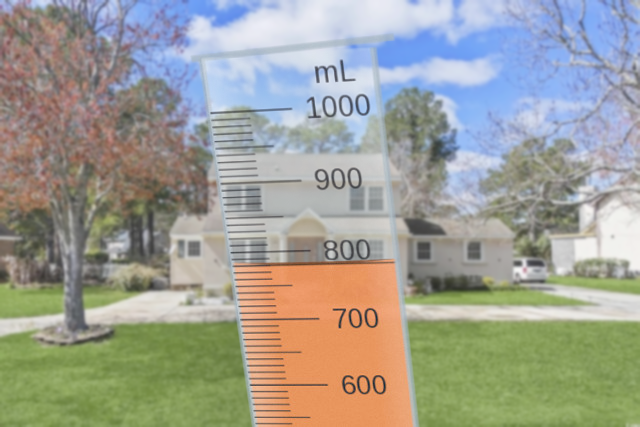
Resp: 780 mL
